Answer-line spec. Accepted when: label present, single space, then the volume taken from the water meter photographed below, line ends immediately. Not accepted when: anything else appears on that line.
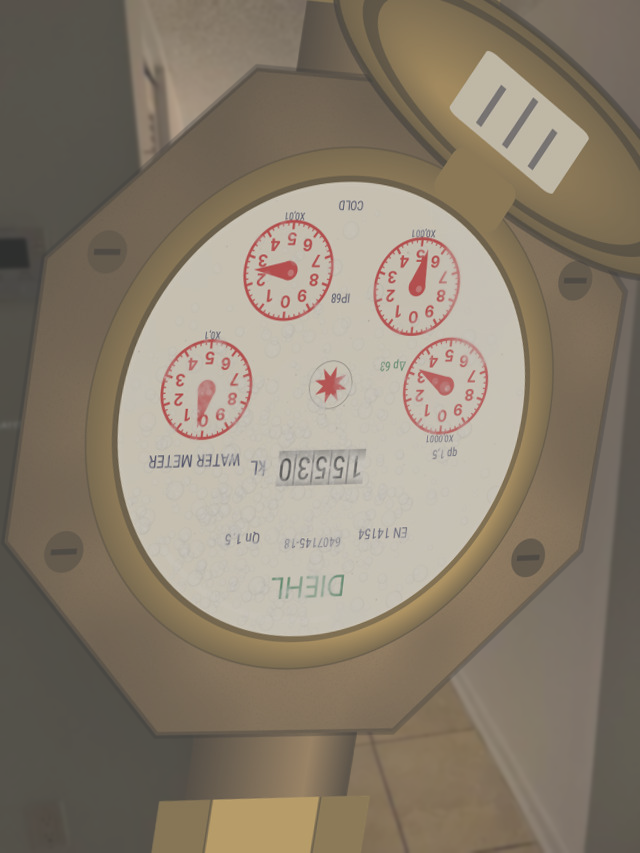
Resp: 15530.0253 kL
